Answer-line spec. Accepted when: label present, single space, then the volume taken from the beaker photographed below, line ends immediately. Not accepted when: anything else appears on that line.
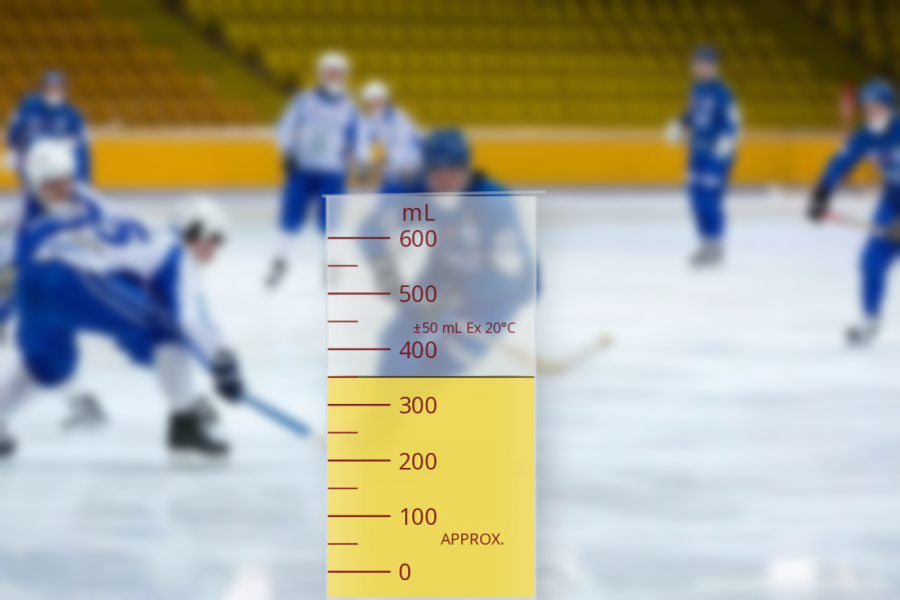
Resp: 350 mL
